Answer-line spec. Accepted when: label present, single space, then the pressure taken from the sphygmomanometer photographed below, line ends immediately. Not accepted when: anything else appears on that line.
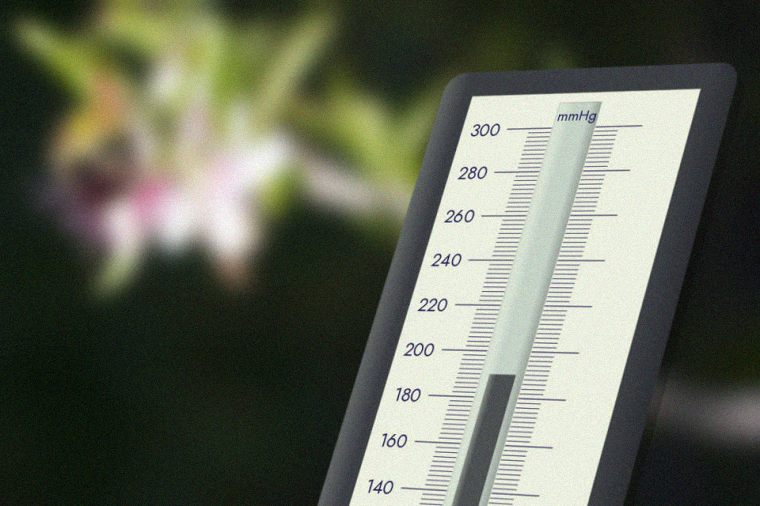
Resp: 190 mmHg
